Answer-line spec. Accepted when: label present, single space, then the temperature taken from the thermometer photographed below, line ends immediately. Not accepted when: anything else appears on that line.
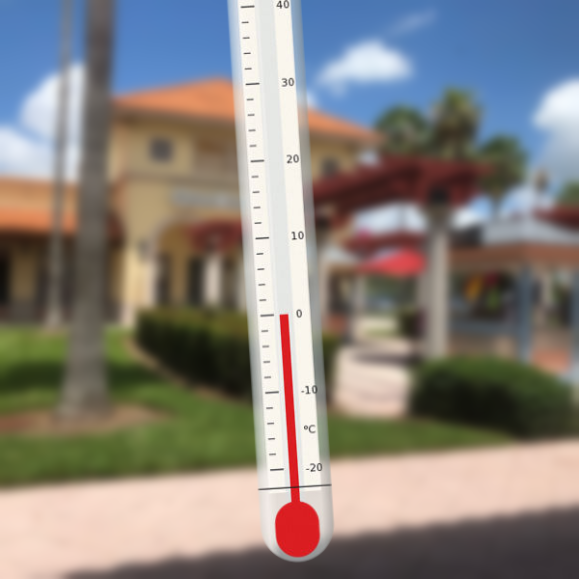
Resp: 0 °C
